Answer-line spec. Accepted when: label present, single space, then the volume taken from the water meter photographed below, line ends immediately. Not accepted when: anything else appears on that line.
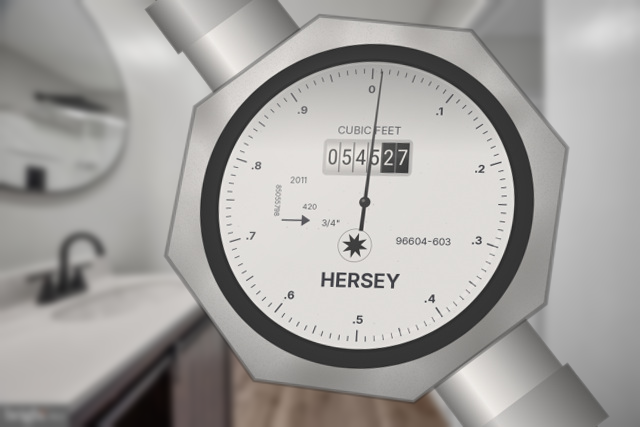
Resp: 54527.01 ft³
